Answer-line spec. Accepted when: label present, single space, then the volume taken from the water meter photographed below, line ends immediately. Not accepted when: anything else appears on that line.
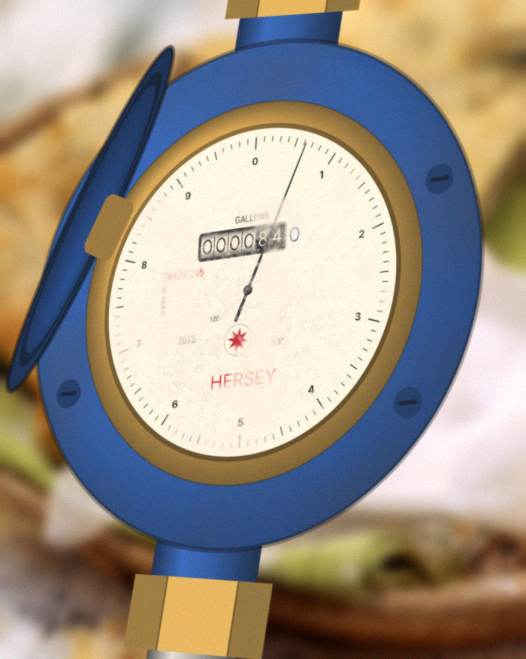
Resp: 840.6 gal
